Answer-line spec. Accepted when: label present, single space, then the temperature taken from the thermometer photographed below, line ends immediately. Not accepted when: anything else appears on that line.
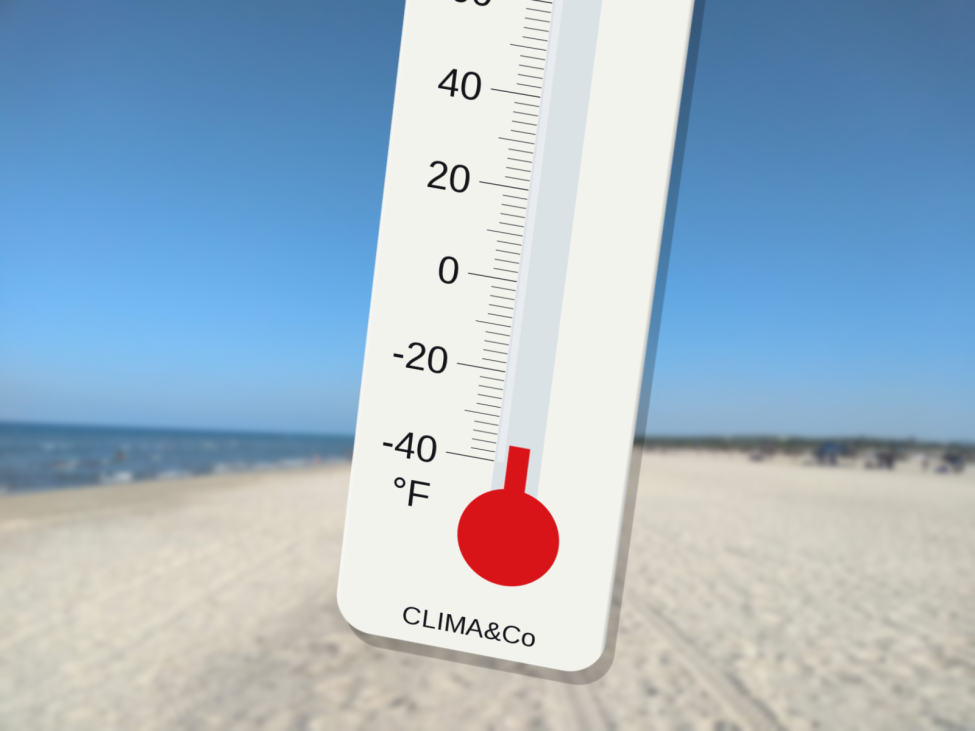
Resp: -36 °F
